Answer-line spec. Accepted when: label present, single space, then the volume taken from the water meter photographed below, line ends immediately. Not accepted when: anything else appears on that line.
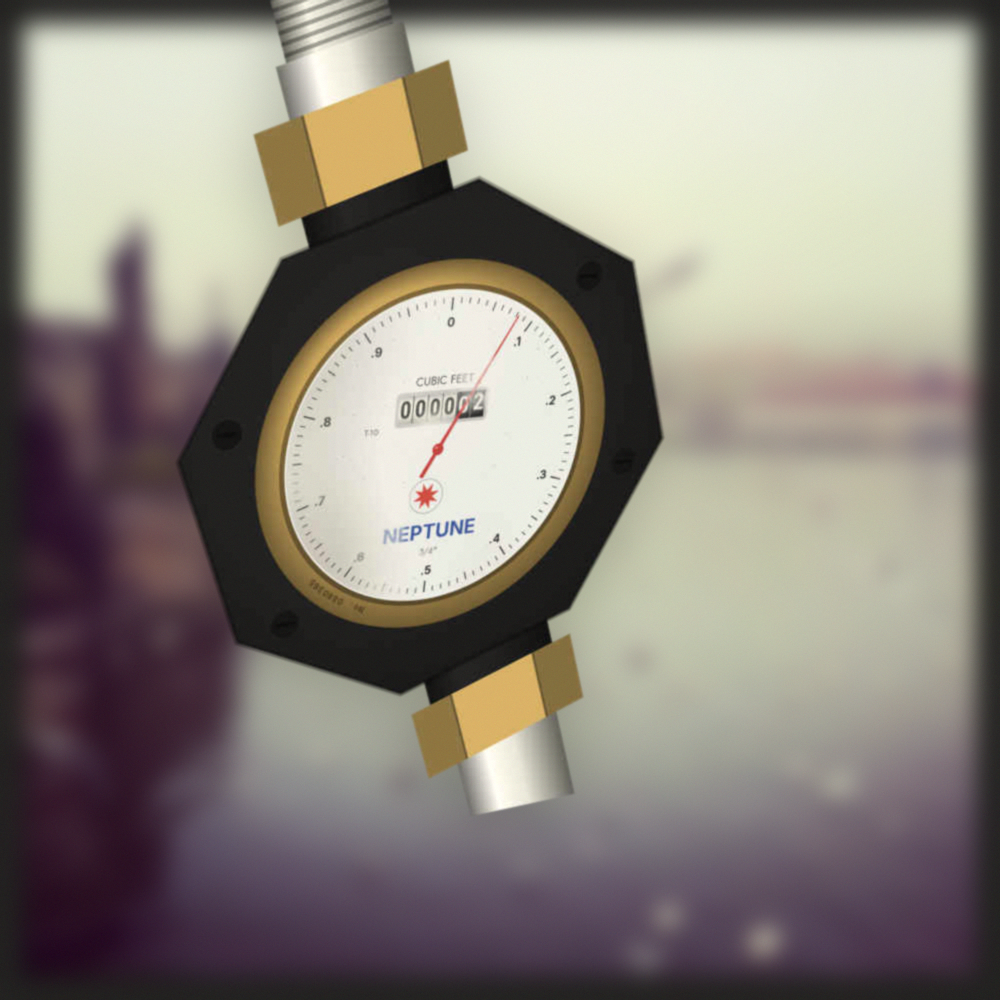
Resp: 2.08 ft³
